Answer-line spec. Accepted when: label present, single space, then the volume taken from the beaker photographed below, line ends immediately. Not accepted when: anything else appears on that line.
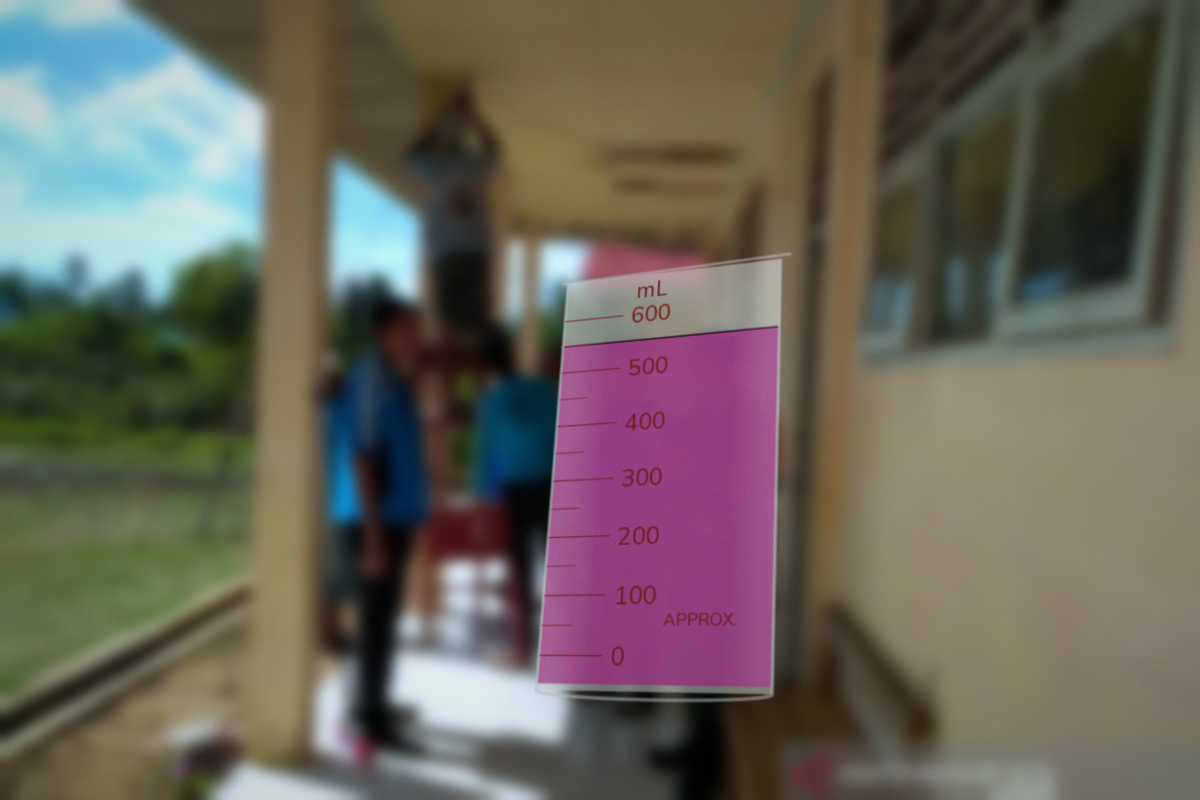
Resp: 550 mL
